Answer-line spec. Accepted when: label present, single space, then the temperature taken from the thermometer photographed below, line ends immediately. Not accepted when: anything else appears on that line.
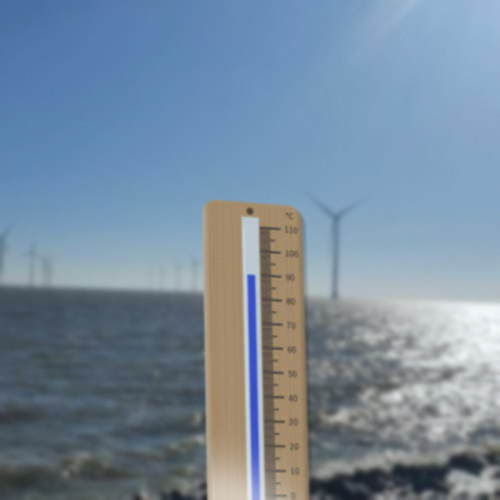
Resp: 90 °C
